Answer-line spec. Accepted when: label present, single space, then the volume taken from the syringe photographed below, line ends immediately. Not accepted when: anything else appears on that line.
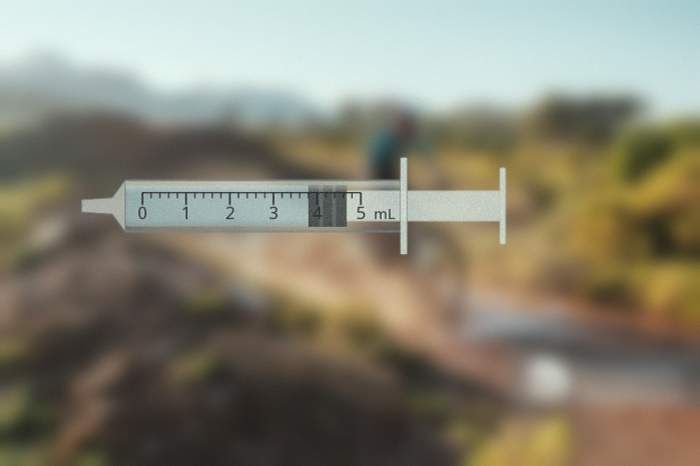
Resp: 3.8 mL
